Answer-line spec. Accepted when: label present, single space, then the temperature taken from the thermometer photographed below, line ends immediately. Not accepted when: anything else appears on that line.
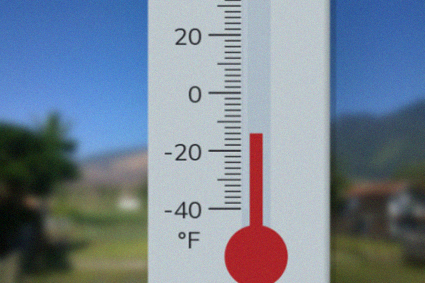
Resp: -14 °F
